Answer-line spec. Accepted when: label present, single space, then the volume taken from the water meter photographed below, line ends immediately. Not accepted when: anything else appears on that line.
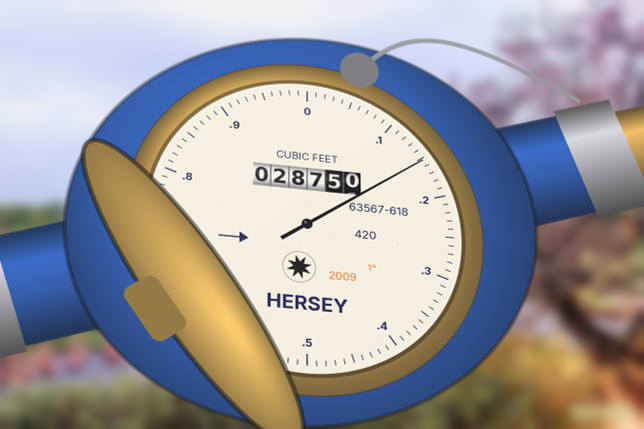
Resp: 28750.15 ft³
